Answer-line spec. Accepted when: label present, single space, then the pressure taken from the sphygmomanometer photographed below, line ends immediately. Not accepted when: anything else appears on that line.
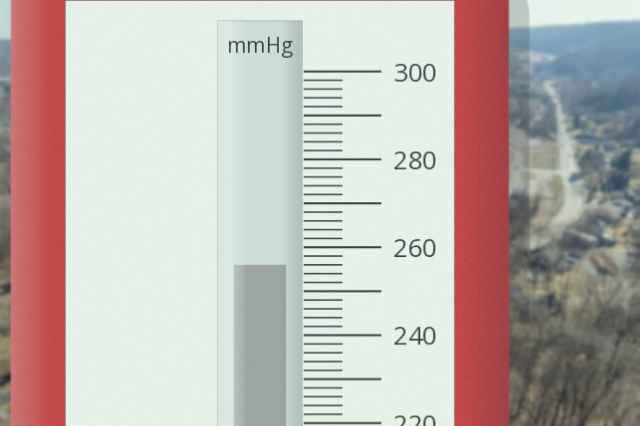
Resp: 256 mmHg
